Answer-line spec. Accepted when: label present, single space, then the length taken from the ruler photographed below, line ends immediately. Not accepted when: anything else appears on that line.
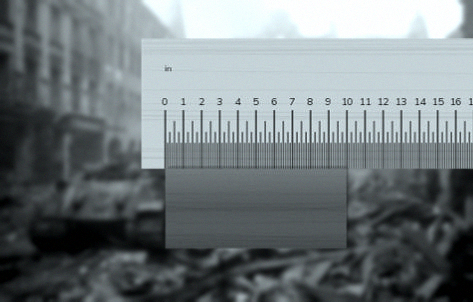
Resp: 10 in
